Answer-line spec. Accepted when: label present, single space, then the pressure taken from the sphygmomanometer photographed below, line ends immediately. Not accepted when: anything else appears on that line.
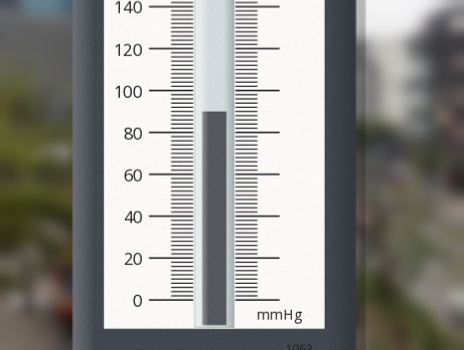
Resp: 90 mmHg
